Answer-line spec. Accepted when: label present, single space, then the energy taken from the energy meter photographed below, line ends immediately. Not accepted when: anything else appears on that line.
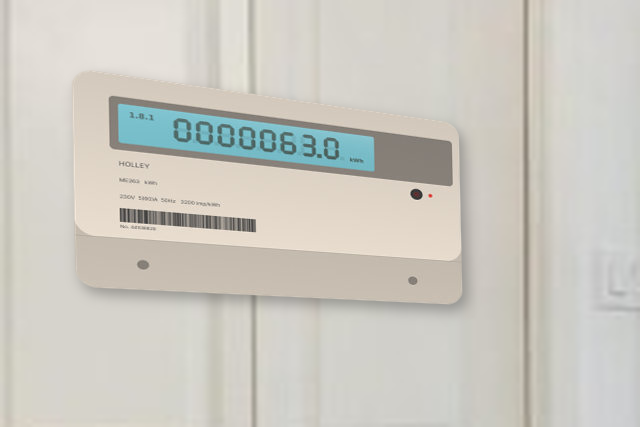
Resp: 63.0 kWh
